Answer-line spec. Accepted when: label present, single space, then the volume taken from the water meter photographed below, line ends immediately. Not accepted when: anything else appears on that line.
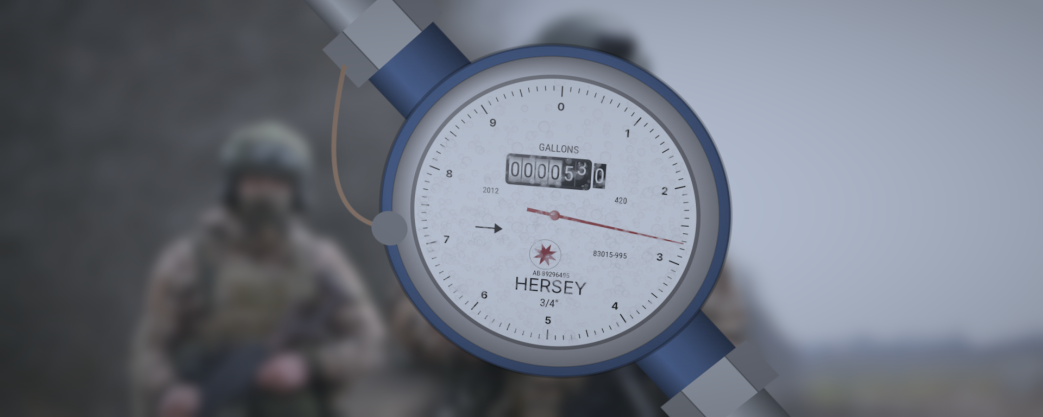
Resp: 532.7 gal
